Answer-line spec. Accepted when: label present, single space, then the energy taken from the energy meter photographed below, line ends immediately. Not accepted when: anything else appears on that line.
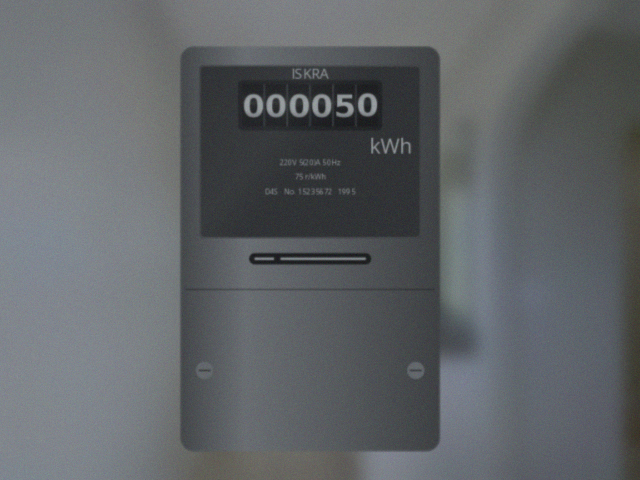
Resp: 50 kWh
